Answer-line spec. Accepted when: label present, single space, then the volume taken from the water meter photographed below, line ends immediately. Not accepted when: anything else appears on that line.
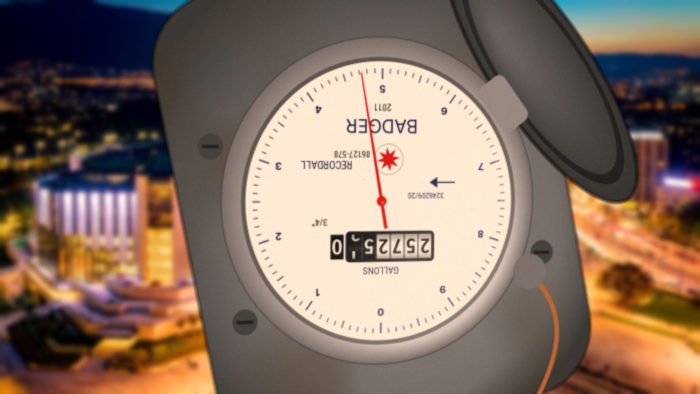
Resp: 2572514.7 gal
